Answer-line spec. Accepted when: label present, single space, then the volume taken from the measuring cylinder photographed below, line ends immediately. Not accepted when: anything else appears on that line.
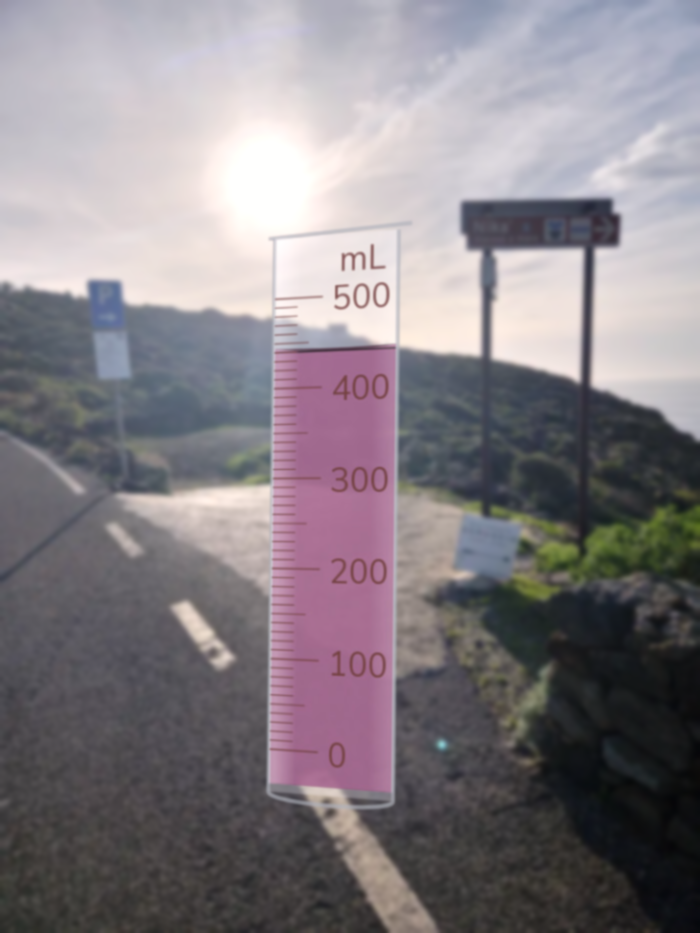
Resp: 440 mL
